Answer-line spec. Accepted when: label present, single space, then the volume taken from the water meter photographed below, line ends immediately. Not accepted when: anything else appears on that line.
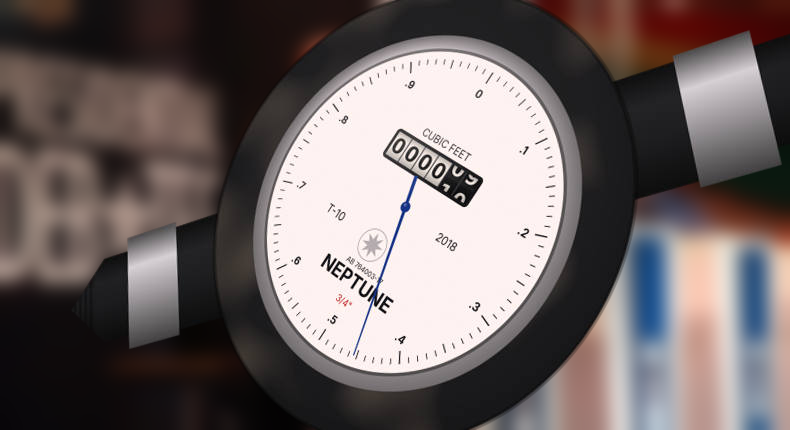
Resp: 9.45 ft³
